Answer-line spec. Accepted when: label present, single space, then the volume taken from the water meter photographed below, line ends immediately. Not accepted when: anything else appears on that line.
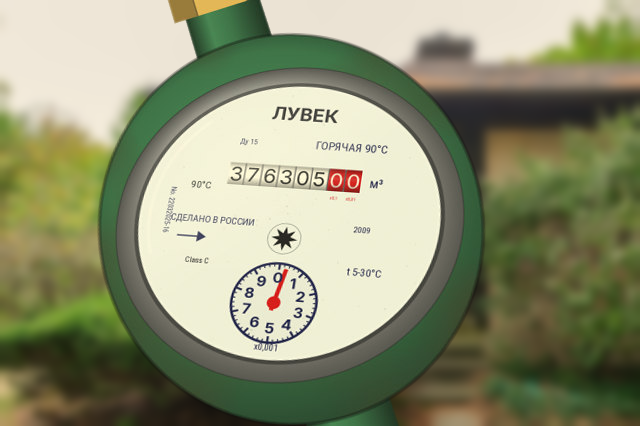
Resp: 376305.000 m³
